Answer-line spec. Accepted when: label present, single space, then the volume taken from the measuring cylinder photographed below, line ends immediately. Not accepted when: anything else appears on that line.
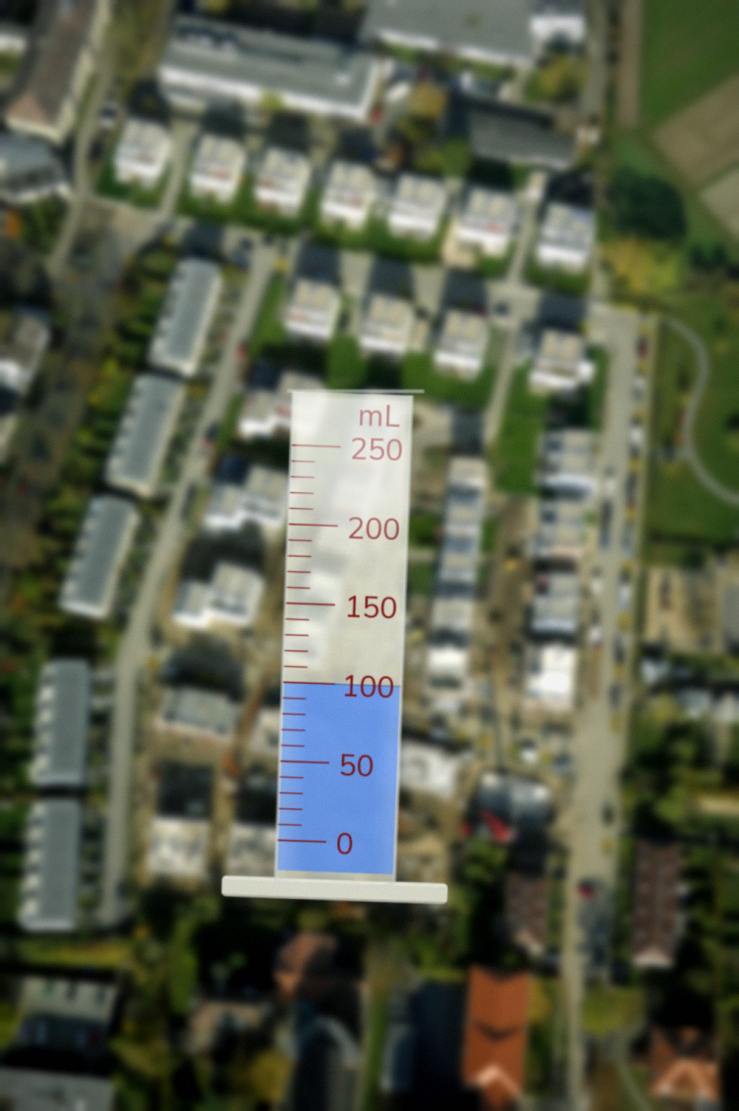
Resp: 100 mL
